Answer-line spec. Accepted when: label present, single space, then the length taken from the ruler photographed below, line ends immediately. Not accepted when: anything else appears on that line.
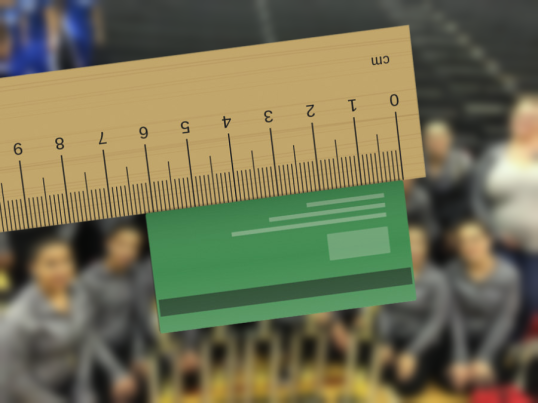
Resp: 6.2 cm
